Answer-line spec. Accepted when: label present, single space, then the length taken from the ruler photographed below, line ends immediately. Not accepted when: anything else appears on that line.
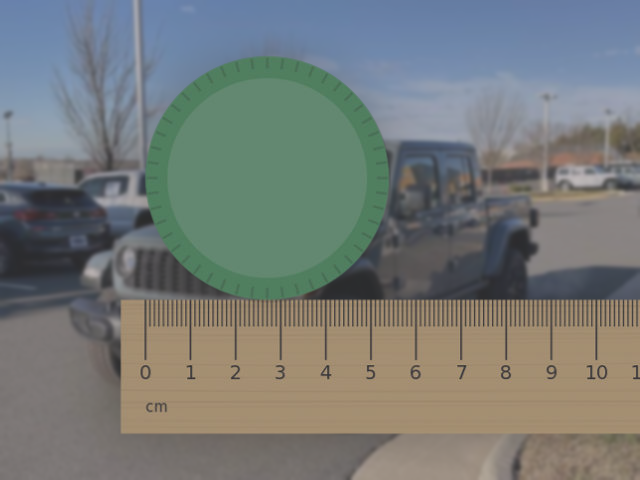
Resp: 5.4 cm
